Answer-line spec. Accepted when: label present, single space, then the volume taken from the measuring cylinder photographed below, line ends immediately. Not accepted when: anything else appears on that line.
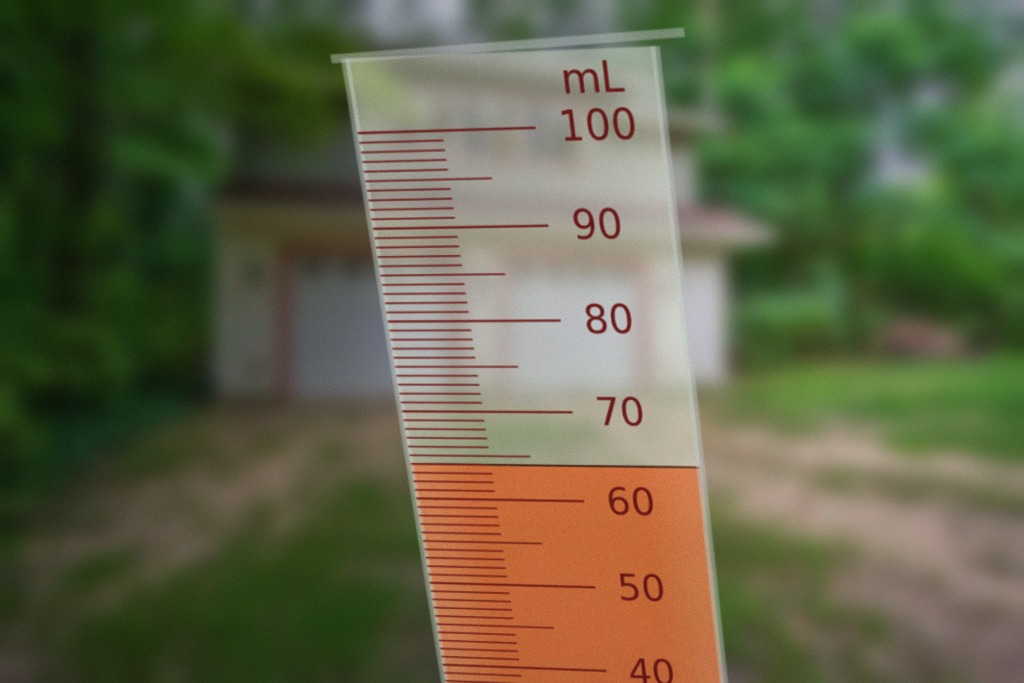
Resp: 64 mL
